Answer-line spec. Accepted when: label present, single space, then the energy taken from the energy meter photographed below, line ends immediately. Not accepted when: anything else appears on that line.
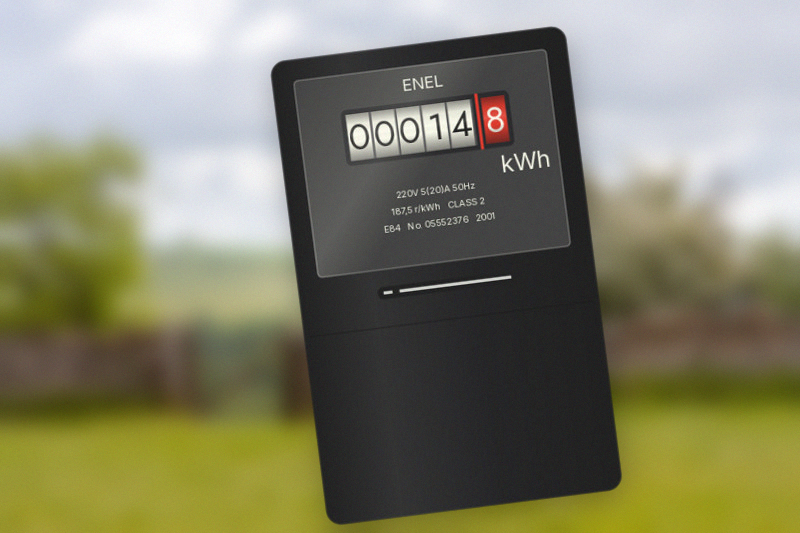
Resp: 14.8 kWh
